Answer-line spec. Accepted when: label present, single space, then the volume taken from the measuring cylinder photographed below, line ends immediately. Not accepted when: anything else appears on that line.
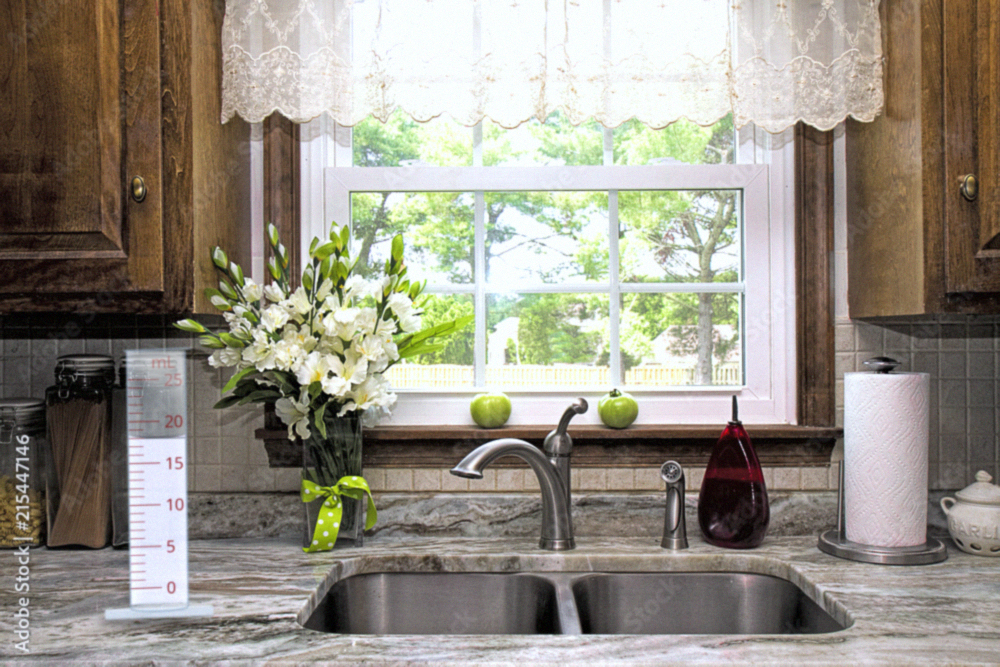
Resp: 18 mL
